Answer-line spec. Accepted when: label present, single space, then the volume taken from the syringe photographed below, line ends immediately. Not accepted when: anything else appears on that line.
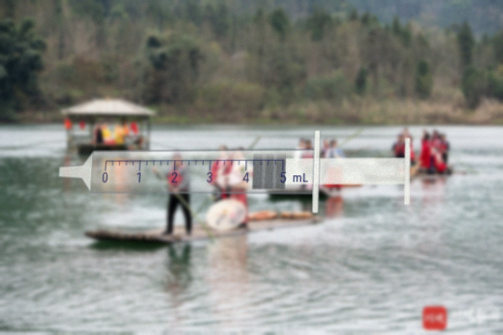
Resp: 4.2 mL
